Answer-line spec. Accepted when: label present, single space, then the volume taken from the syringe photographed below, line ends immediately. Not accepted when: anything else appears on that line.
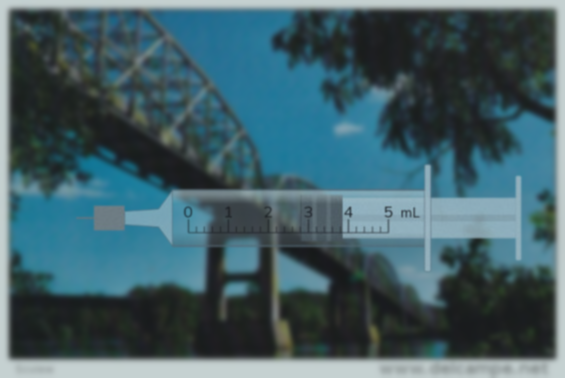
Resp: 2.8 mL
